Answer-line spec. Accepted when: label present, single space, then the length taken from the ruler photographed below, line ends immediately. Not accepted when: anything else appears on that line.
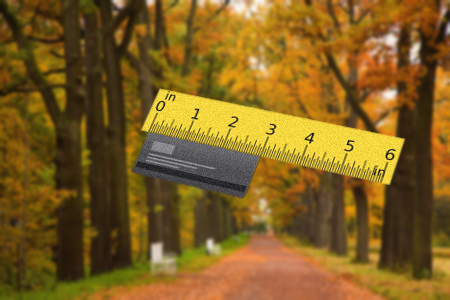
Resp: 3 in
